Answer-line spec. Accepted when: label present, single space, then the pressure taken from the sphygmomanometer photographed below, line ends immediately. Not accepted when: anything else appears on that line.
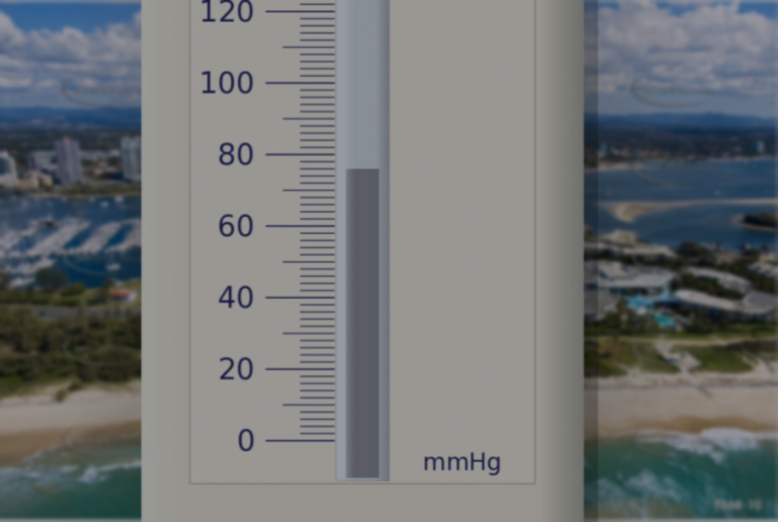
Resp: 76 mmHg
